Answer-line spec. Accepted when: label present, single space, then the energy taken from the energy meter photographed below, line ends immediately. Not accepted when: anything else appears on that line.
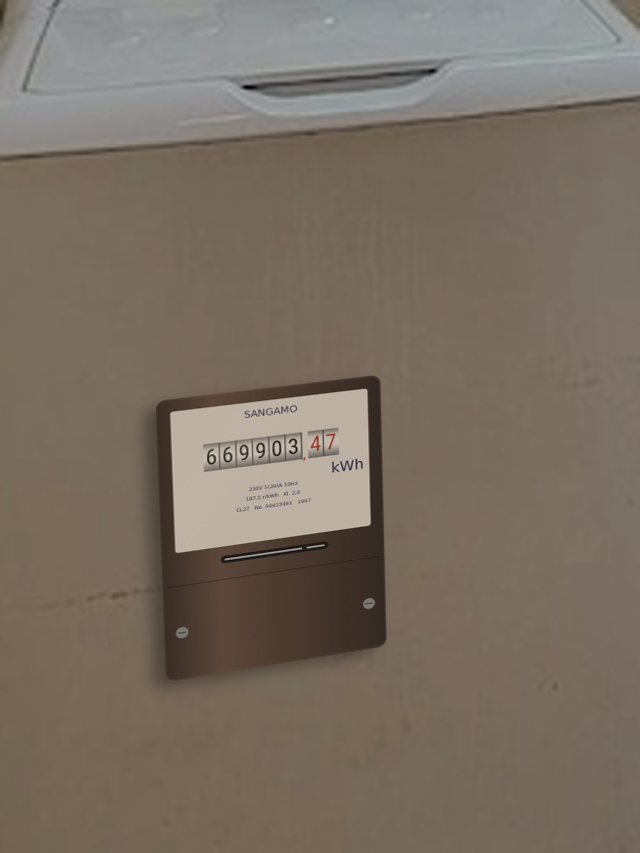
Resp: 669903.47 kWh
